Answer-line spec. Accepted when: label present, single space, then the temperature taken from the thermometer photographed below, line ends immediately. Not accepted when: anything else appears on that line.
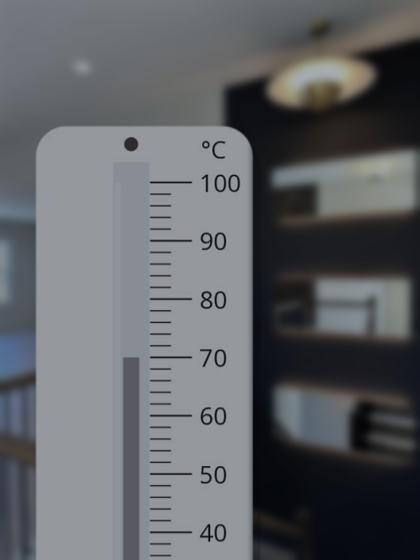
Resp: 70 °C
